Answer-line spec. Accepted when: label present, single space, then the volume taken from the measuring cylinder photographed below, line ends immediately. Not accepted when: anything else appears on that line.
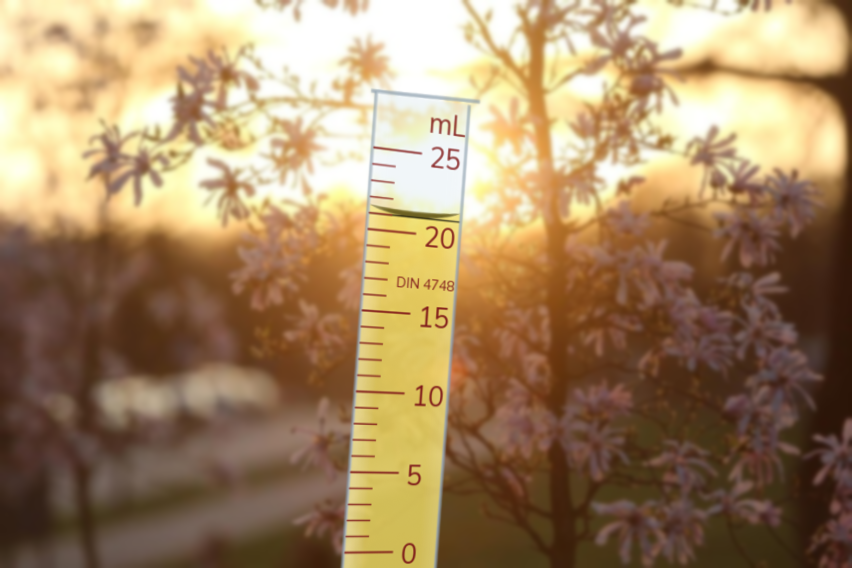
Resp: 21 mL
